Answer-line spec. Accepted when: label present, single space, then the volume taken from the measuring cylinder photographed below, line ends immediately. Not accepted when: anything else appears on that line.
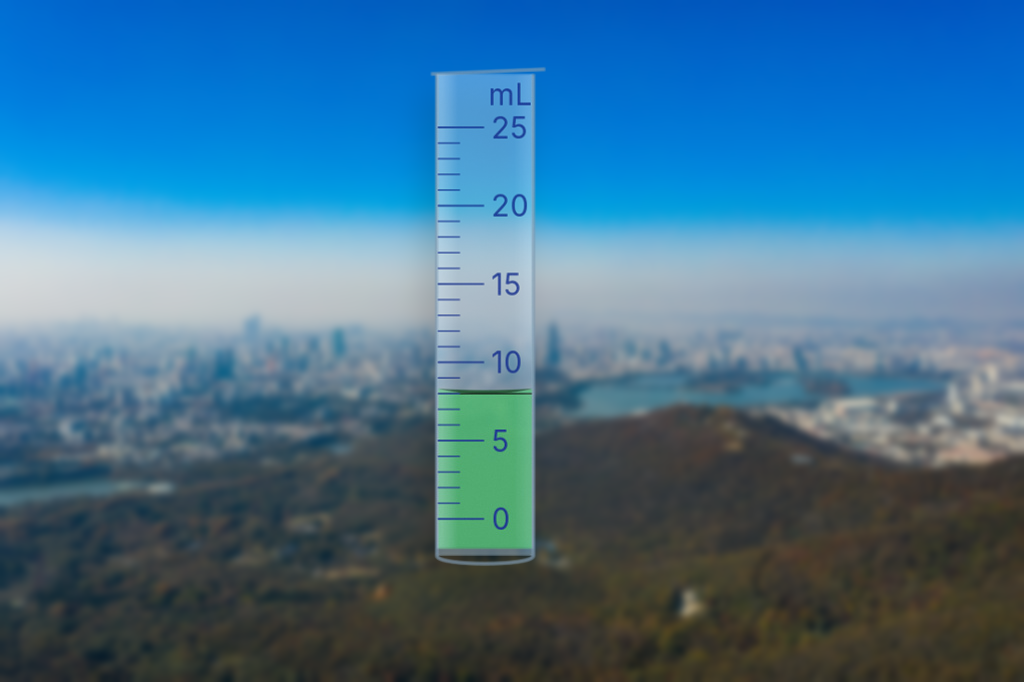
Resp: 8 mL
